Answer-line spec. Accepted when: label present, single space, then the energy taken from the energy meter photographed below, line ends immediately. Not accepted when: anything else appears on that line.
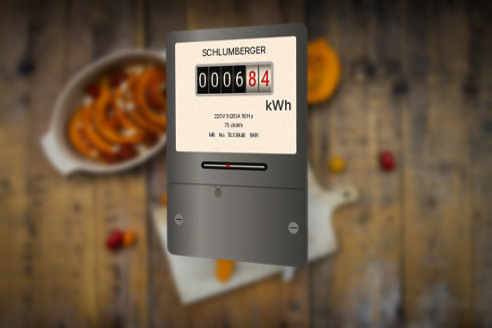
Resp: 6.84 kWh
